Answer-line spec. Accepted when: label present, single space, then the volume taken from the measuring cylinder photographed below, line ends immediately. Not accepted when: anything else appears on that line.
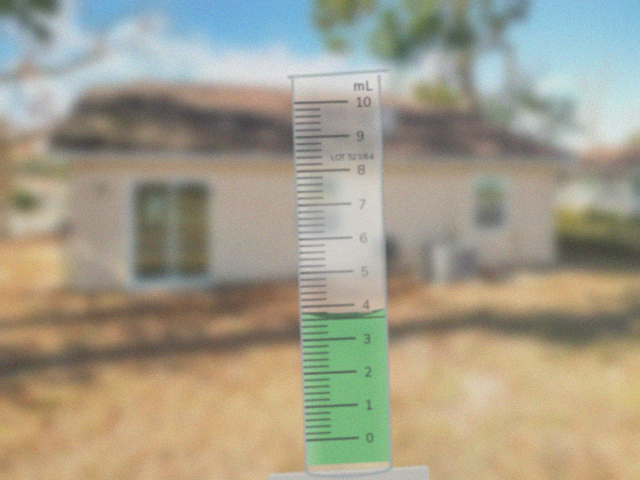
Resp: 3.6 mL
